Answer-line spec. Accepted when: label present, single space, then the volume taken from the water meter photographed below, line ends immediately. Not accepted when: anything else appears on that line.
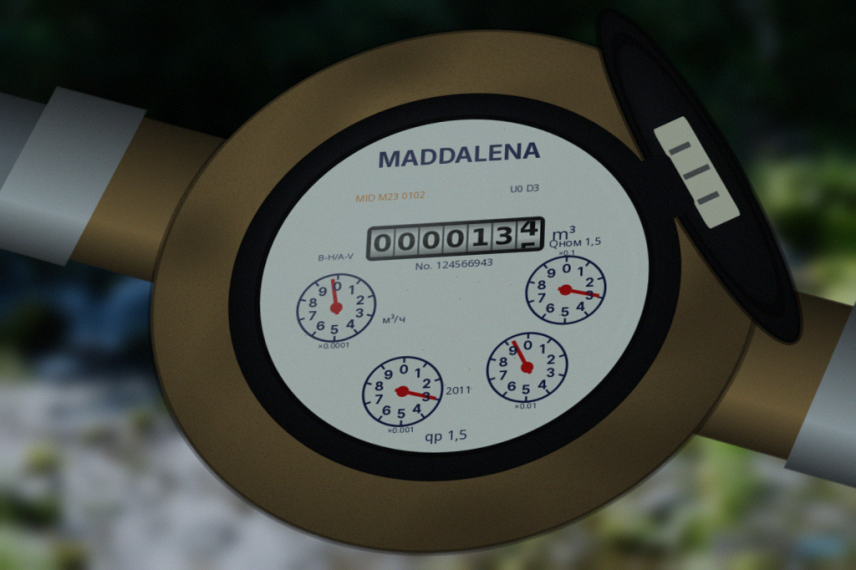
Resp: 134.2929 m³
